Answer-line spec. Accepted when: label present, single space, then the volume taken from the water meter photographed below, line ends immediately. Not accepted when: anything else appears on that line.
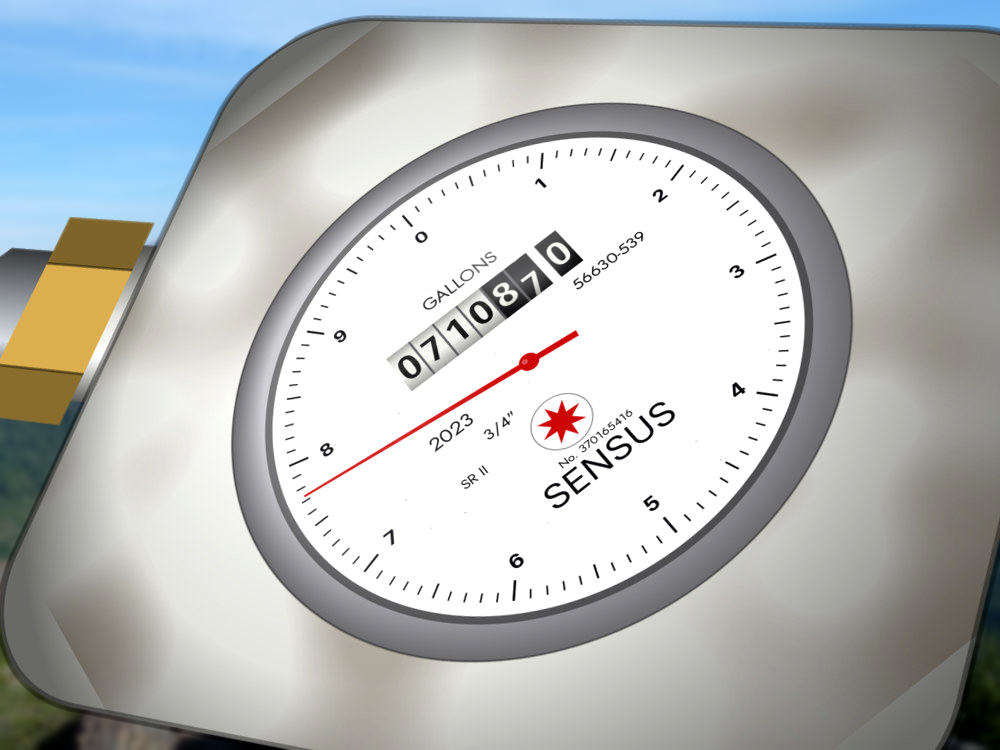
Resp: 710867.7 gal
